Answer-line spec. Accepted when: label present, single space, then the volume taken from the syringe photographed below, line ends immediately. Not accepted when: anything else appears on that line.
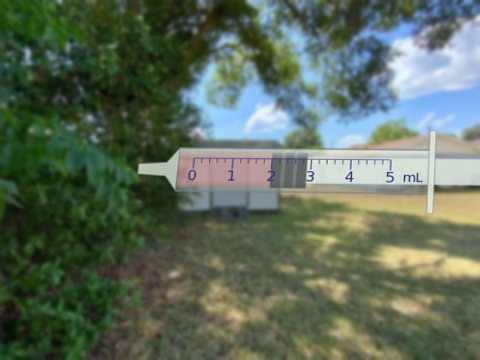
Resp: 2 mL
